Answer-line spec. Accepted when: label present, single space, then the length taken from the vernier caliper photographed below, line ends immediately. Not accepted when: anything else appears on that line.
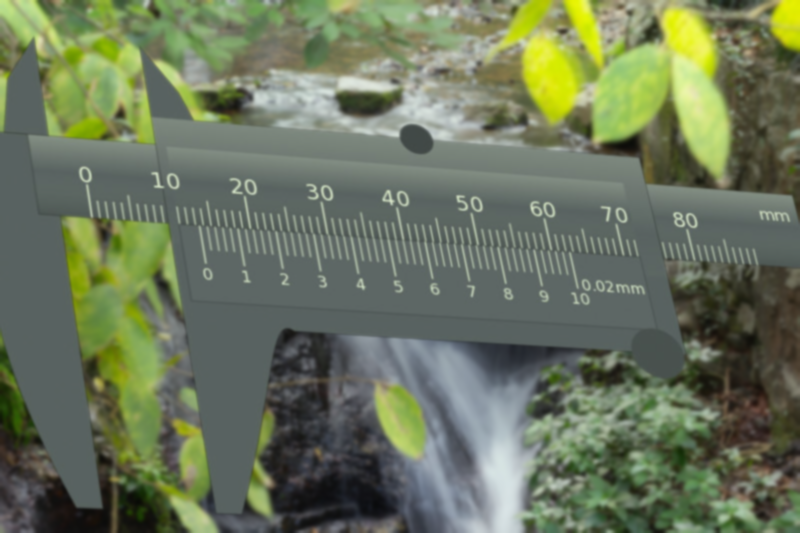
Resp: 13.5 mm
